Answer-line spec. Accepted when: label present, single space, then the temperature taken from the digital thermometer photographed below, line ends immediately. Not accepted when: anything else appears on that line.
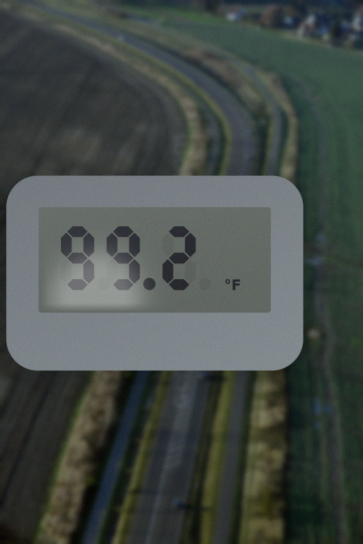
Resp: 99.2 °F
